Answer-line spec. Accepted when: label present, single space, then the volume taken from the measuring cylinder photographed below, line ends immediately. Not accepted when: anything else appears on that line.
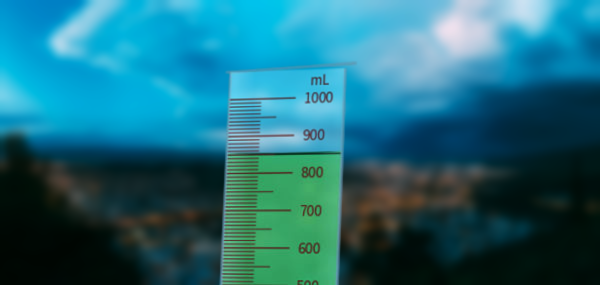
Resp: 850 mL
